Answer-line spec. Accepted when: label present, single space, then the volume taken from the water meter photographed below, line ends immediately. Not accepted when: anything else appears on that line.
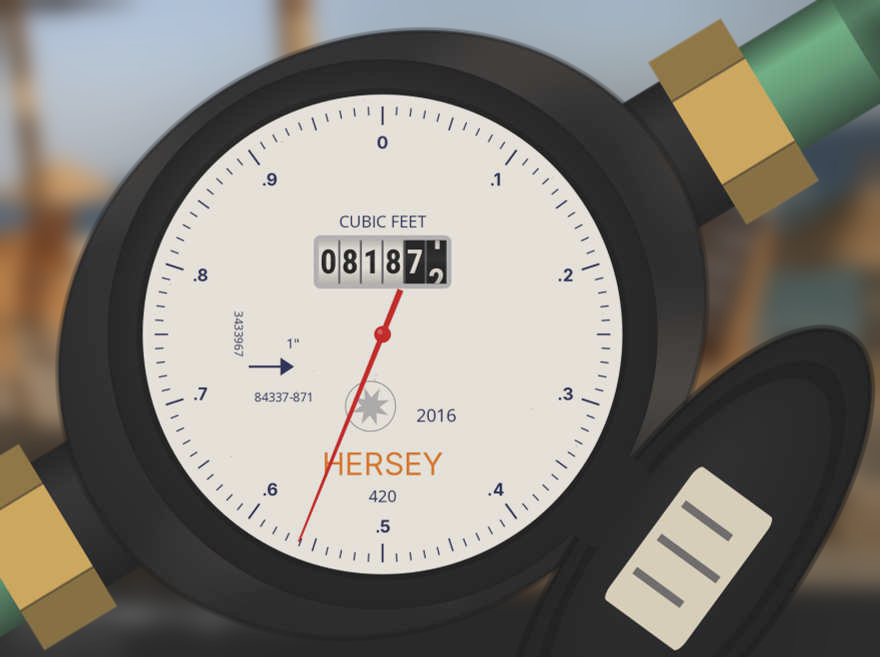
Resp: 81871.56 ft³
